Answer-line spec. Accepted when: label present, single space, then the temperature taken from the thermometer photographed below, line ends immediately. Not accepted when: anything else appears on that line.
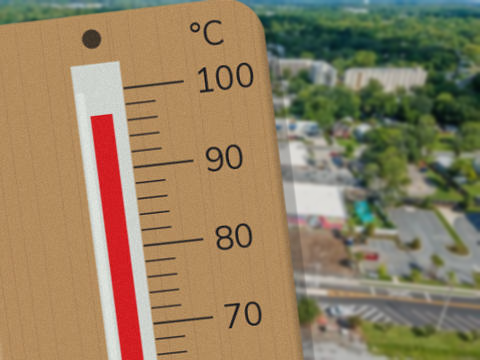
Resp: 97 °C
